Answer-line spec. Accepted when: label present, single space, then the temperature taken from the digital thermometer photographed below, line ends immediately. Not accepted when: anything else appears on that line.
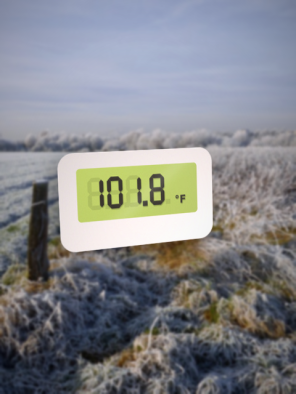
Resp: 101.8 °F
